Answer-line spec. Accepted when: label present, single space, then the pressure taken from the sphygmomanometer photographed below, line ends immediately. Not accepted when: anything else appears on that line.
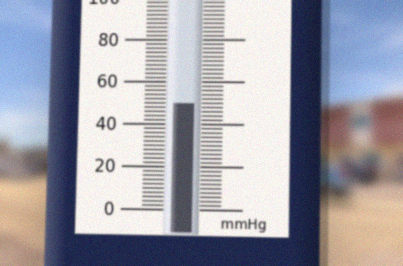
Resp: 50 mmHg
